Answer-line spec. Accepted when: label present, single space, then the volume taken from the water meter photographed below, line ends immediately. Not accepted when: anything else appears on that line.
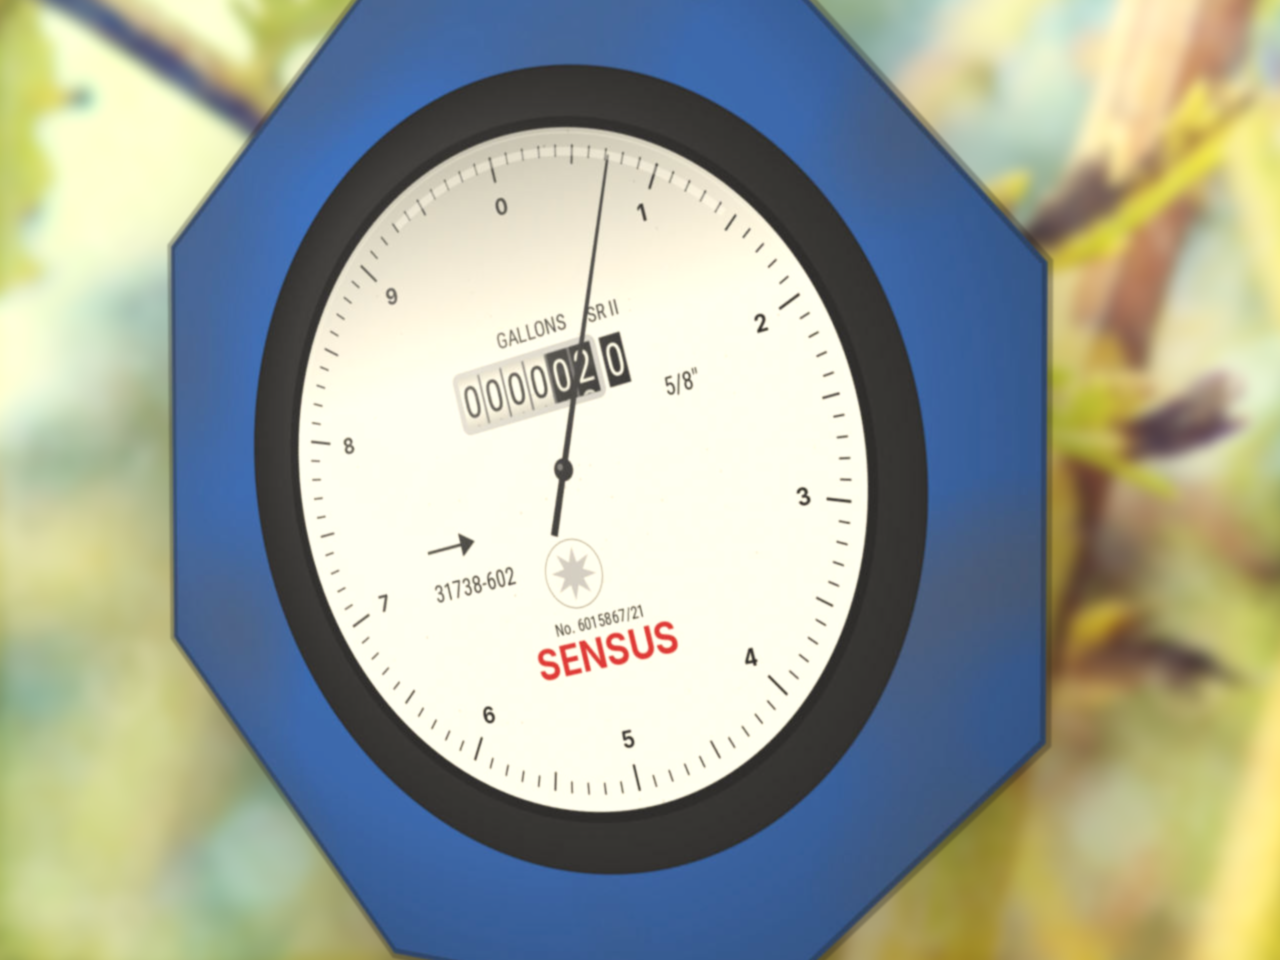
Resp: 20.7 gal
